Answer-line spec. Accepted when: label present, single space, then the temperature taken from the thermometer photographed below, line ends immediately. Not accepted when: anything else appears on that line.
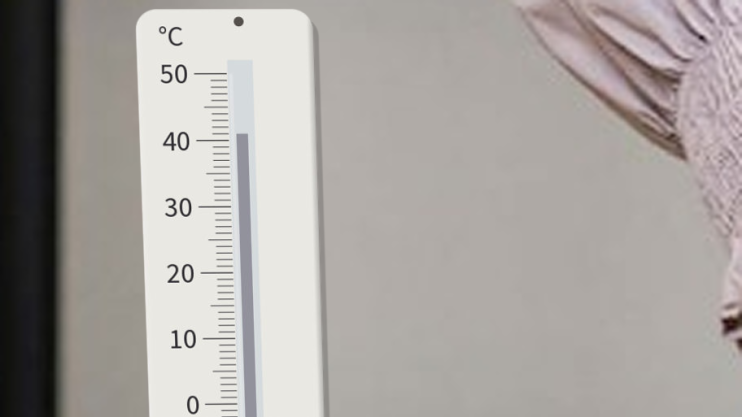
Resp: 41 °C
